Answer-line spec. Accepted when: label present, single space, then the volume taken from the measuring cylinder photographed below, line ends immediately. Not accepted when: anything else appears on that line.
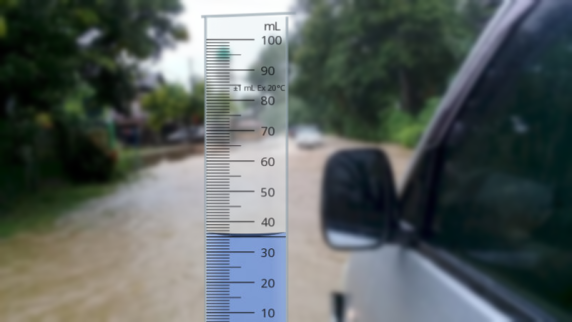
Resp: 35 mL
